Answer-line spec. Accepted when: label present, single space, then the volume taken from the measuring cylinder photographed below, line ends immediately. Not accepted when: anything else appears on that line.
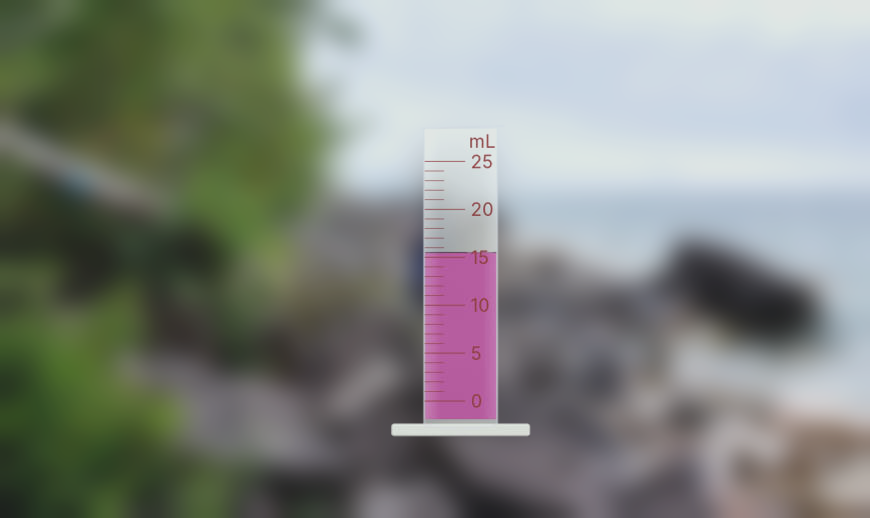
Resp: 15.5 mL
